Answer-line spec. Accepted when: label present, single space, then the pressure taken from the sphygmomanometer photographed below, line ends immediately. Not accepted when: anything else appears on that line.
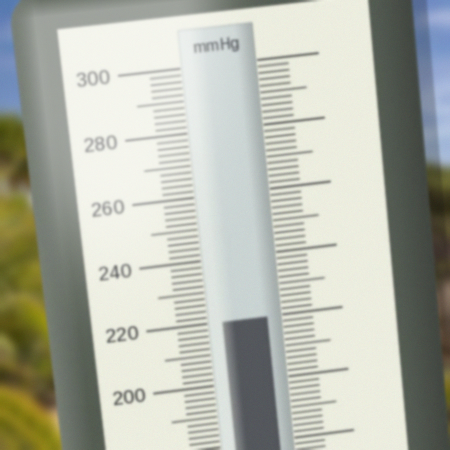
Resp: 220 mmHg
